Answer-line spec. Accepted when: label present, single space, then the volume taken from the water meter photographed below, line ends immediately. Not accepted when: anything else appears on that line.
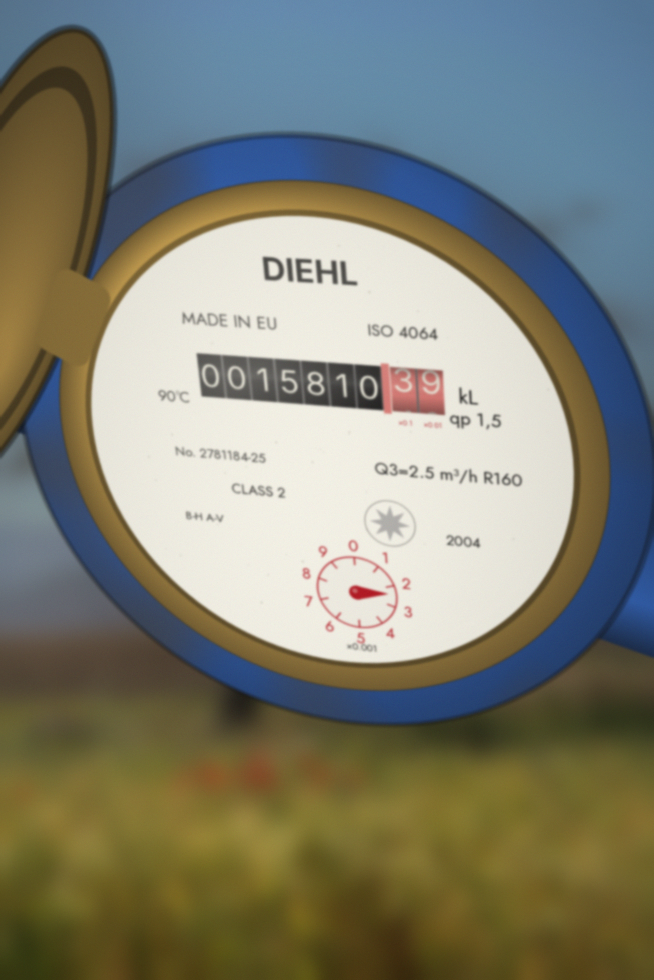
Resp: 15810.392 kL
